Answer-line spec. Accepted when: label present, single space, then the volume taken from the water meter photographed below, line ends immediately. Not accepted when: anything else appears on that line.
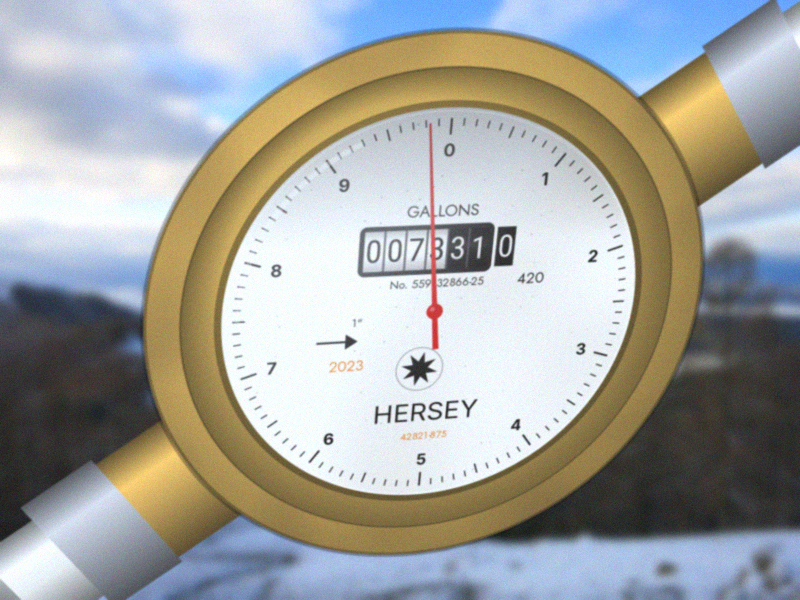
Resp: 73309.8 gal
